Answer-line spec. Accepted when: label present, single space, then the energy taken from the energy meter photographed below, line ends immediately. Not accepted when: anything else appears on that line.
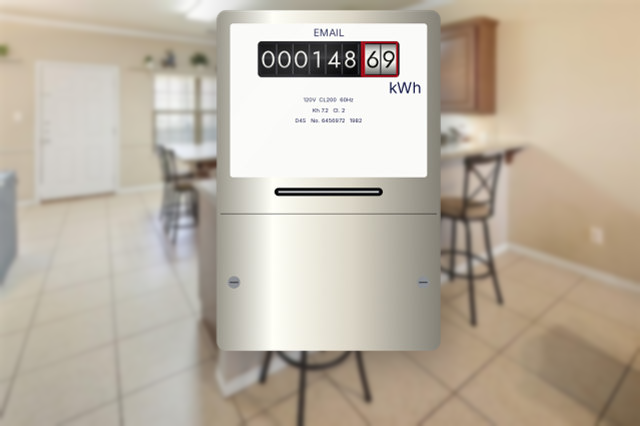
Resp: 148.69 kWh
